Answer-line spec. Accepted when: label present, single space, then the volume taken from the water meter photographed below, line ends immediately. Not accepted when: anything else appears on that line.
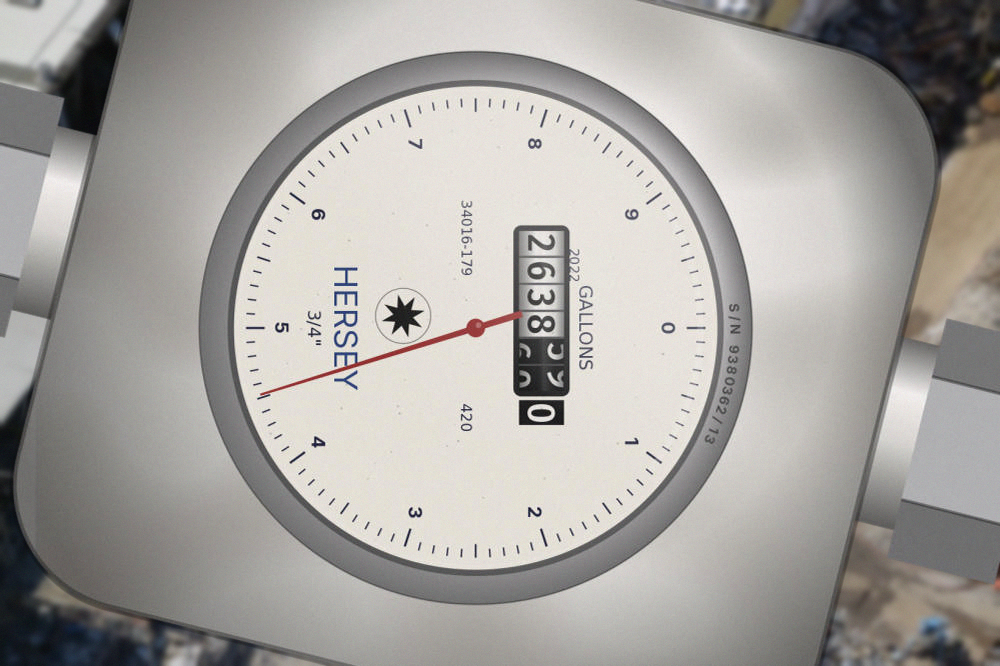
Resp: 2638594.5 gal
